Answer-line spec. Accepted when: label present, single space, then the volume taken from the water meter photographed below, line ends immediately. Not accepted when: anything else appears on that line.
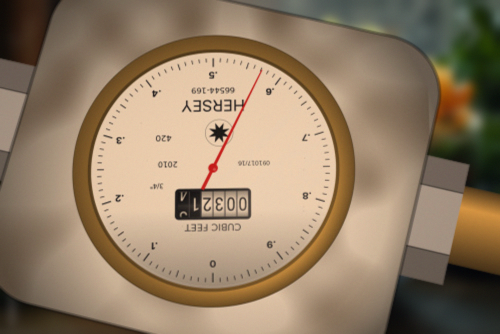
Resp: 3213.57 ft³
